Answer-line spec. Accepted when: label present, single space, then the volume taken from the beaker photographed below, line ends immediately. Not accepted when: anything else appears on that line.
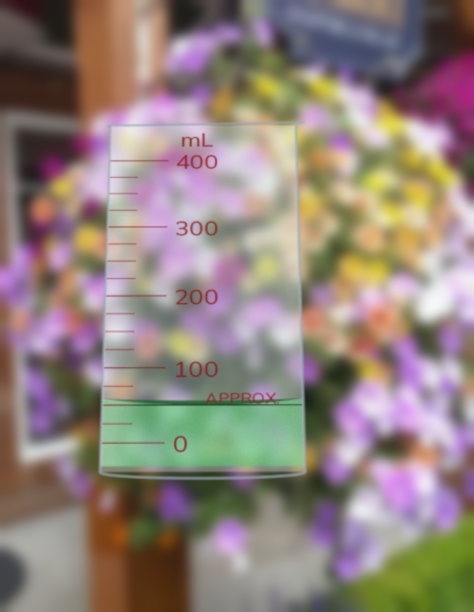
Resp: 50 mL
